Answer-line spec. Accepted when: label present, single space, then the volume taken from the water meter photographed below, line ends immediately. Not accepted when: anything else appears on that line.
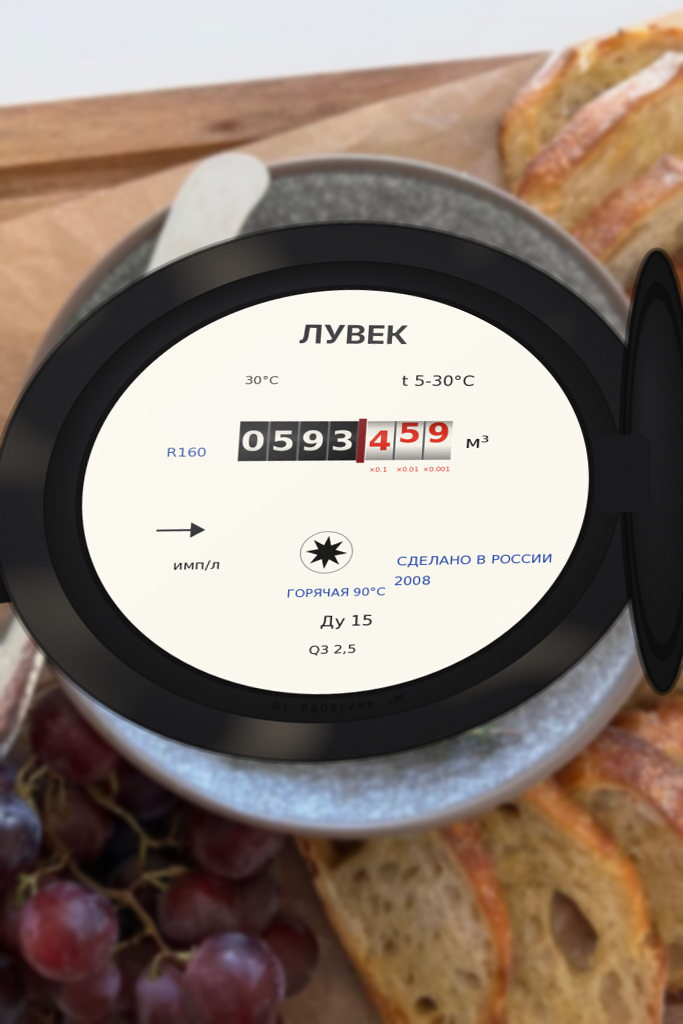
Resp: 593.459 m³
